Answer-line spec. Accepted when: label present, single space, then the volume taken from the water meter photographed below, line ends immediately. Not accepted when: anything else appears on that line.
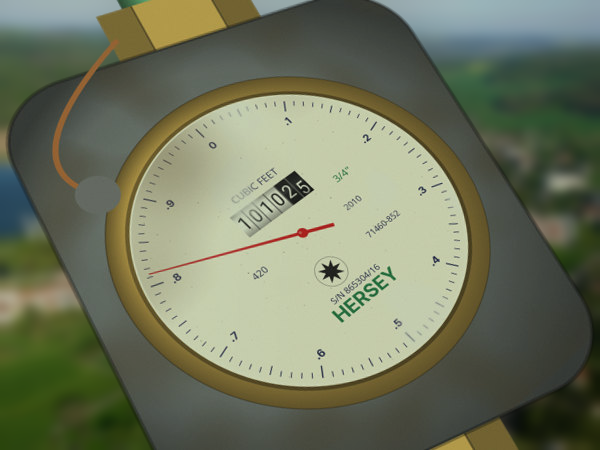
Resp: 101024.81 ft³
